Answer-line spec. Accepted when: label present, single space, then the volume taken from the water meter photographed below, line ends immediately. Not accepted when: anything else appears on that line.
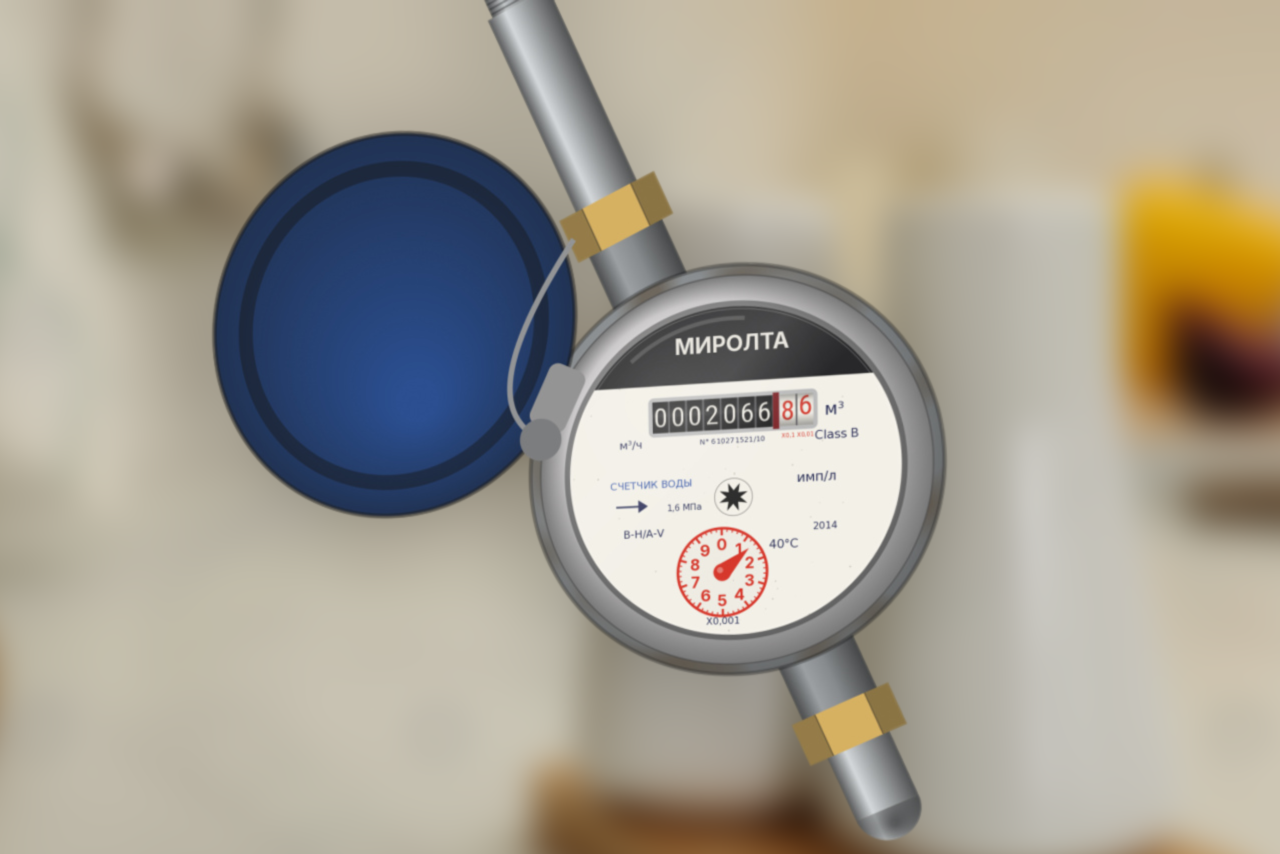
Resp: 2066.861 m³
